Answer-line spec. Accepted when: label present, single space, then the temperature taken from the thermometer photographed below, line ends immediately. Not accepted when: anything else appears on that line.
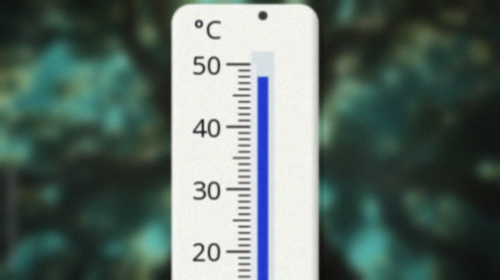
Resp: 48 °C
